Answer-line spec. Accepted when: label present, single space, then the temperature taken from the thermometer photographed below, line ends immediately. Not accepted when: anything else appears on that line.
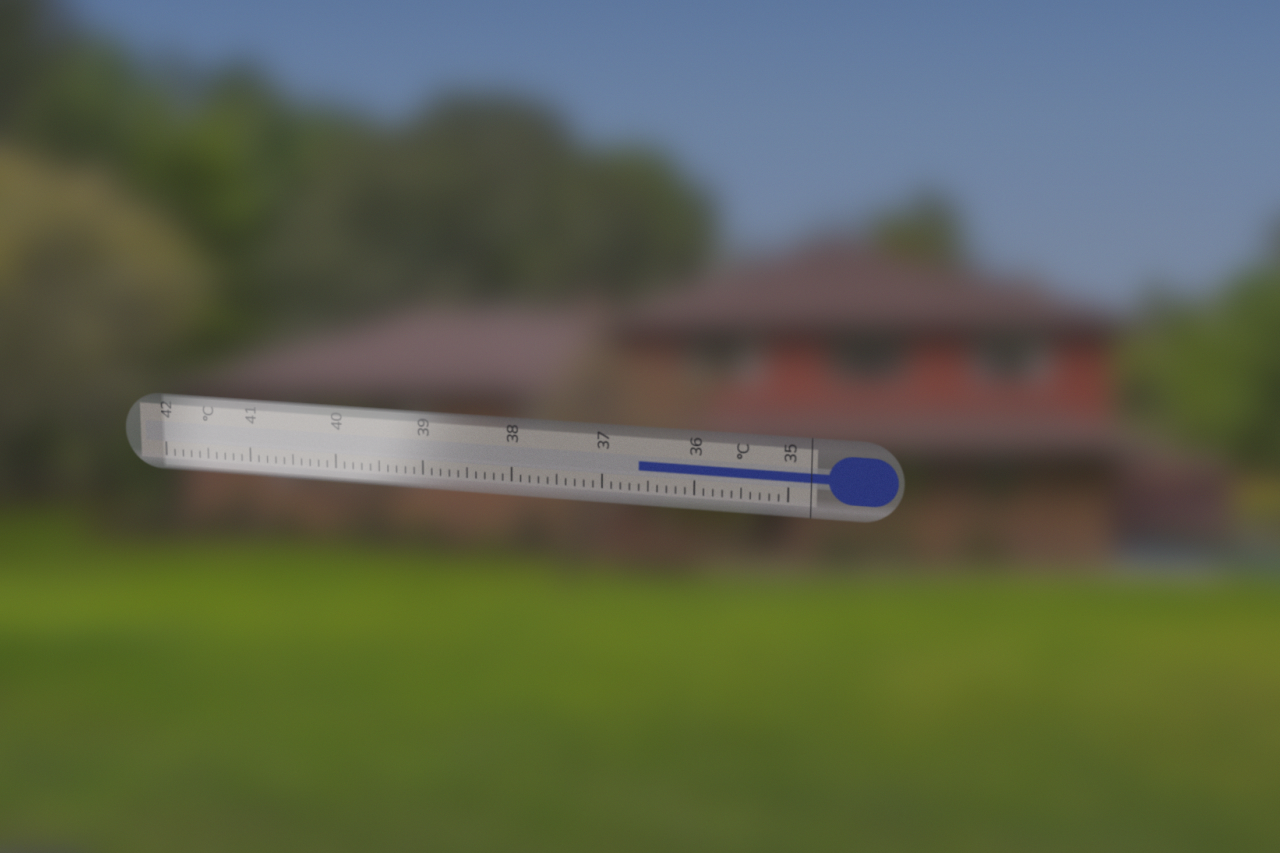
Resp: 36.6 °C
